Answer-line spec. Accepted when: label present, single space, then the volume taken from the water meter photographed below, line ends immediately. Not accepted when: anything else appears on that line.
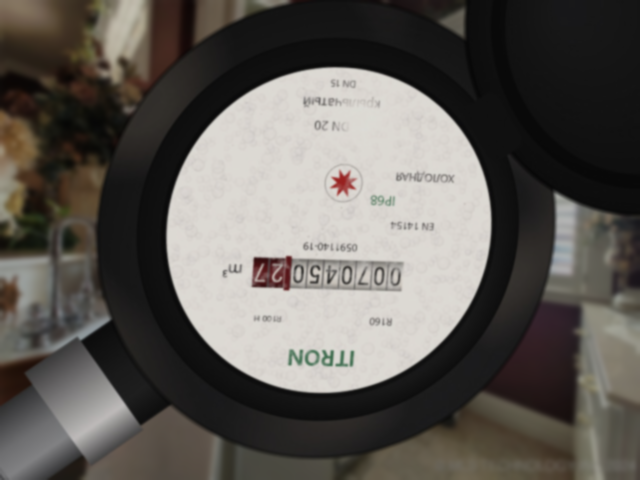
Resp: 70450.27 m³
